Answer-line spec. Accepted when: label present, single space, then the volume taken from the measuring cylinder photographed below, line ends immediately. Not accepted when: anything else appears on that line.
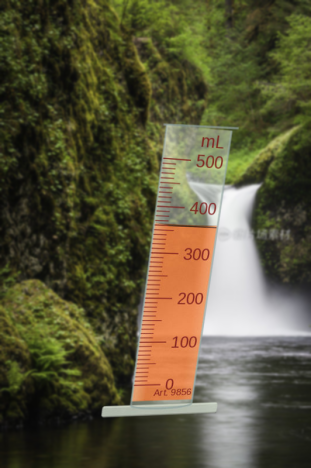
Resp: 360 mL
